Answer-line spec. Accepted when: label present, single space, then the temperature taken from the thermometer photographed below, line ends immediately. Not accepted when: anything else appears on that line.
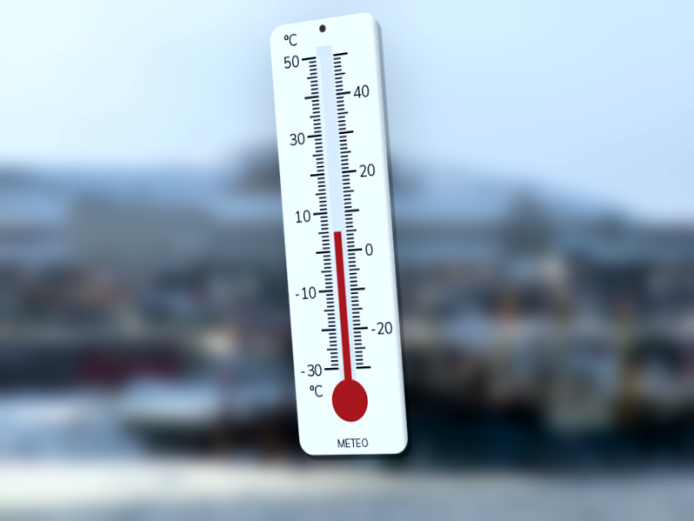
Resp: 5 °C
